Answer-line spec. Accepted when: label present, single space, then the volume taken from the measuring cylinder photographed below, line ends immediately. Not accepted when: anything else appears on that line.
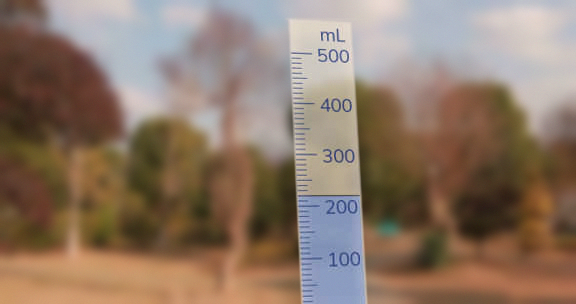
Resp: 220 mL
